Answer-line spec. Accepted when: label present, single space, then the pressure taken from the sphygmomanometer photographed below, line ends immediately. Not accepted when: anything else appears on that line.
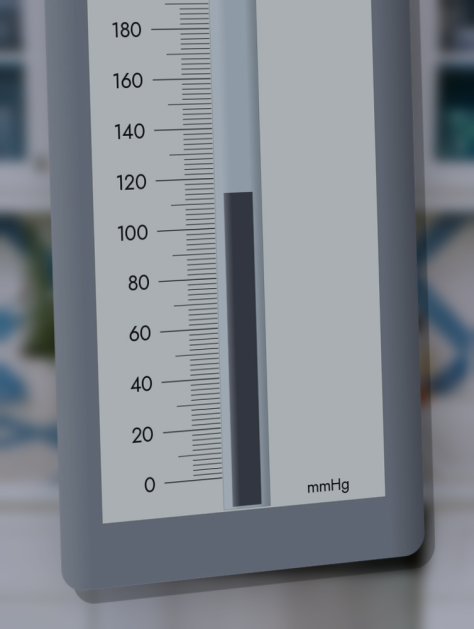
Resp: 114 mmHg
